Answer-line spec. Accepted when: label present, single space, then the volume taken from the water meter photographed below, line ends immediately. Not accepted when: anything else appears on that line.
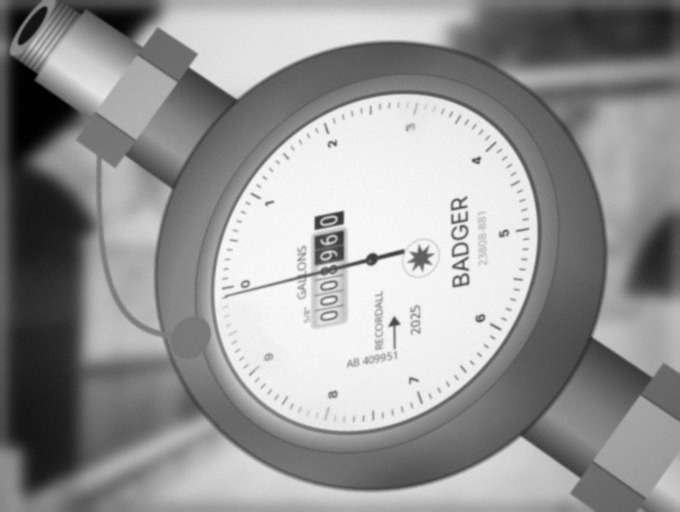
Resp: 8959.9 gal
